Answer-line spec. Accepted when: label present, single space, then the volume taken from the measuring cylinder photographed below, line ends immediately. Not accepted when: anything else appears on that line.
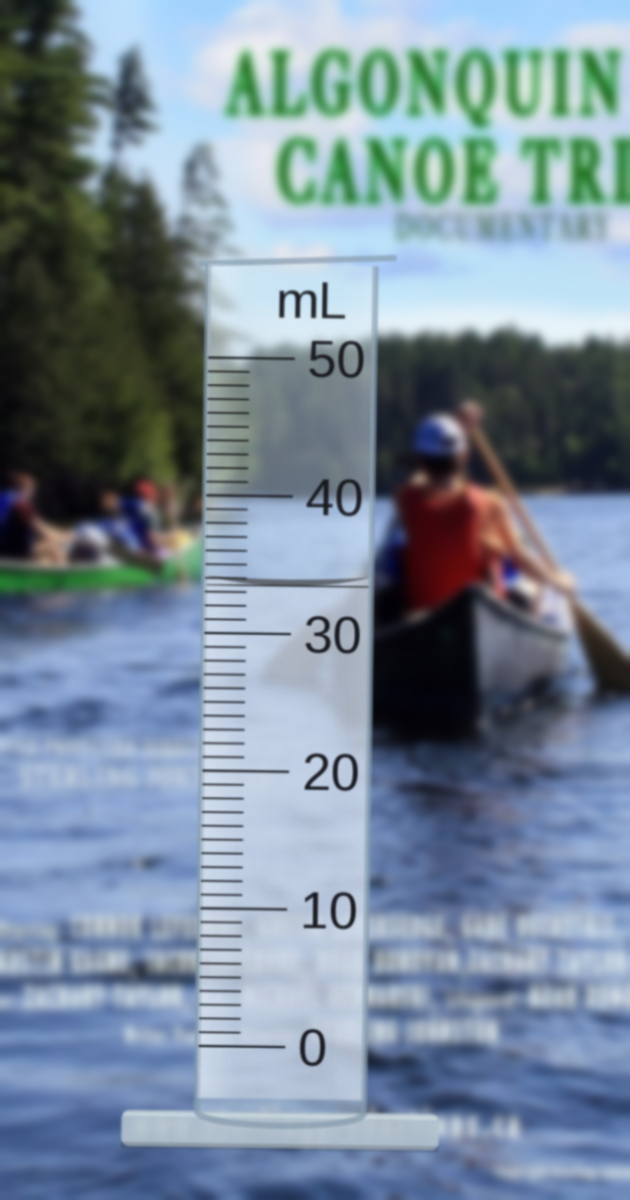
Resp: 33.5 mL
